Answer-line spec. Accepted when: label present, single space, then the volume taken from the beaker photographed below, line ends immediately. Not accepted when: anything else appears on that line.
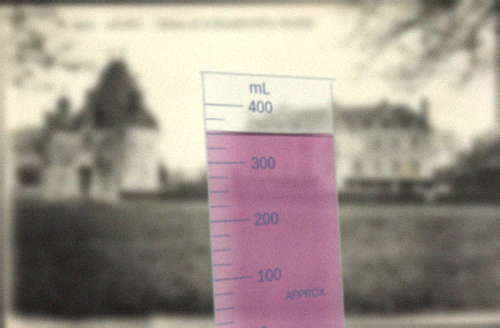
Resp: 350 mL
